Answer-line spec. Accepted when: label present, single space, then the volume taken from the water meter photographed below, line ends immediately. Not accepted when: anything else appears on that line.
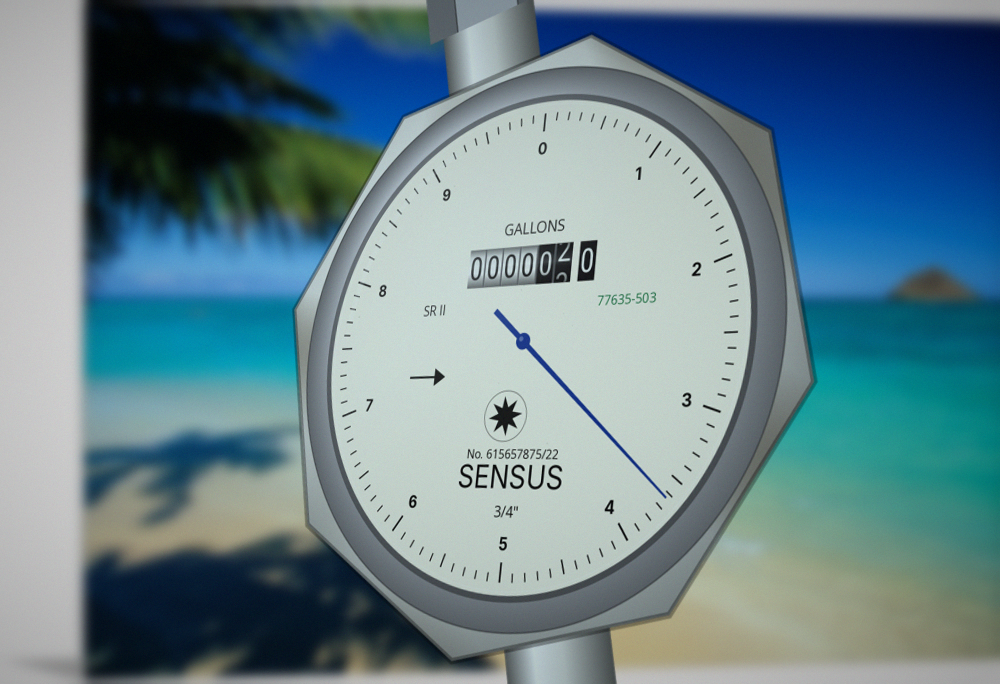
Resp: 23.6 gal
